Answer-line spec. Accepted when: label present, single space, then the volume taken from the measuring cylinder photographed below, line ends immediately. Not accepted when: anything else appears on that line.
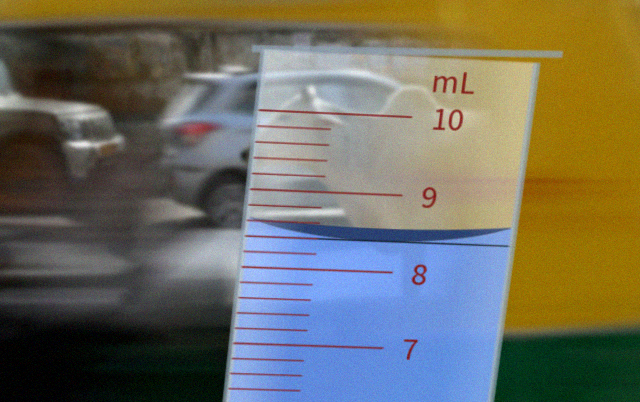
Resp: 8.4 mL
